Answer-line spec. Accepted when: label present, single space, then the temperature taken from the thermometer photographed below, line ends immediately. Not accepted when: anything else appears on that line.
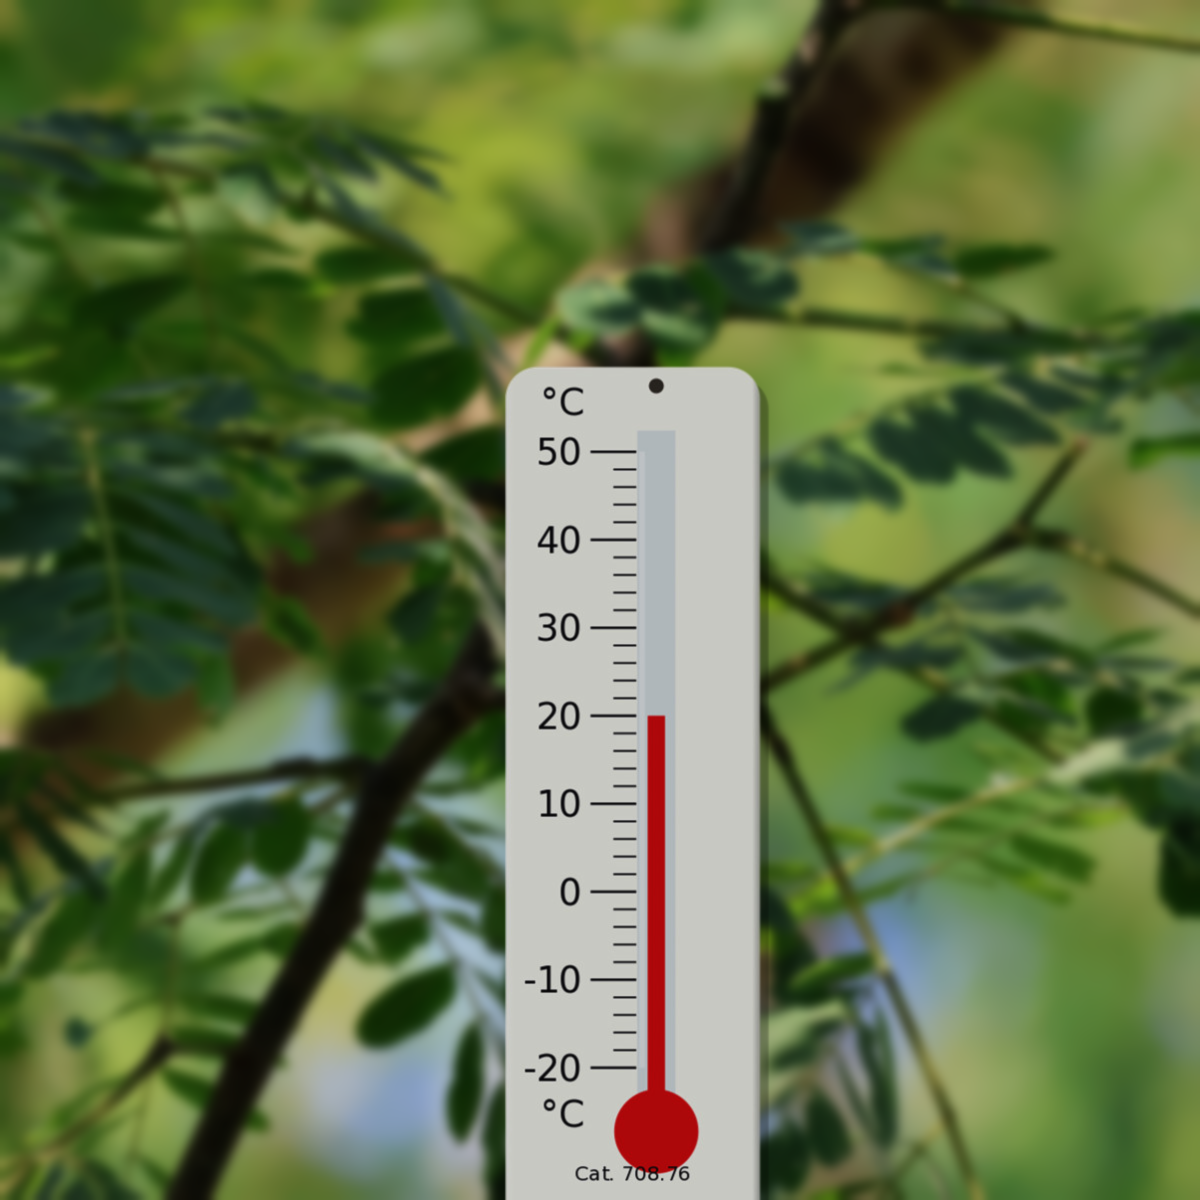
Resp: 20 °C
